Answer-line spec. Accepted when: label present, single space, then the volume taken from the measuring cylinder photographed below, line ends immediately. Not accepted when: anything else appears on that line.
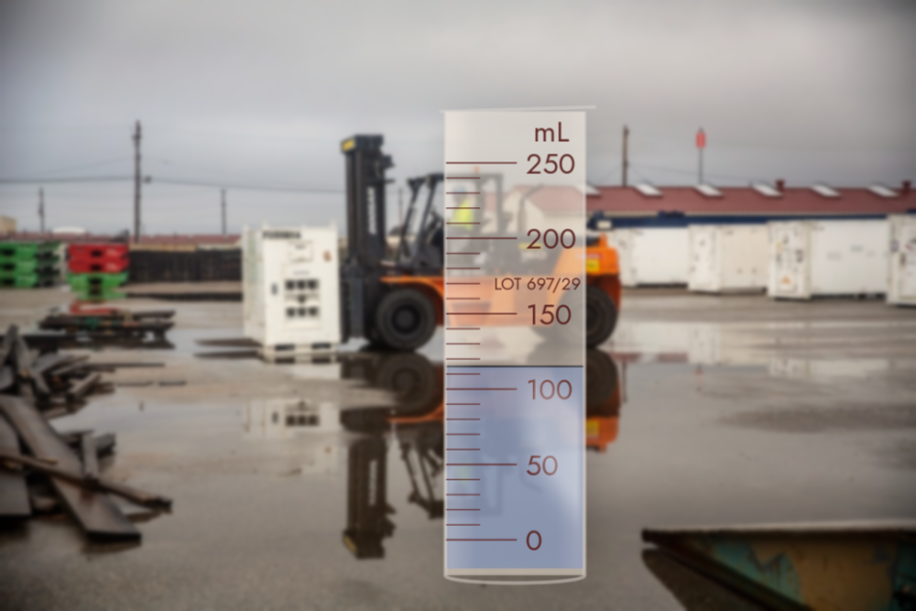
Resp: 115 mL
